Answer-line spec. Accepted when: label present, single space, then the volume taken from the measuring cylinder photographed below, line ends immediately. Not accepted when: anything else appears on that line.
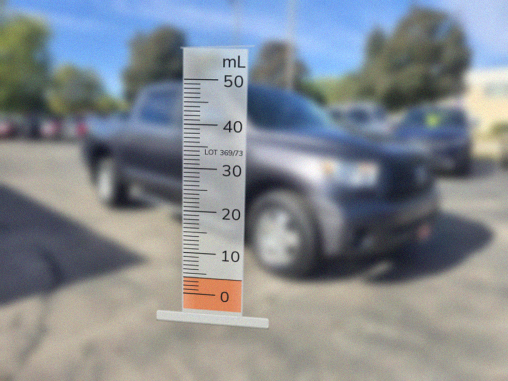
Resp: 4 mL
